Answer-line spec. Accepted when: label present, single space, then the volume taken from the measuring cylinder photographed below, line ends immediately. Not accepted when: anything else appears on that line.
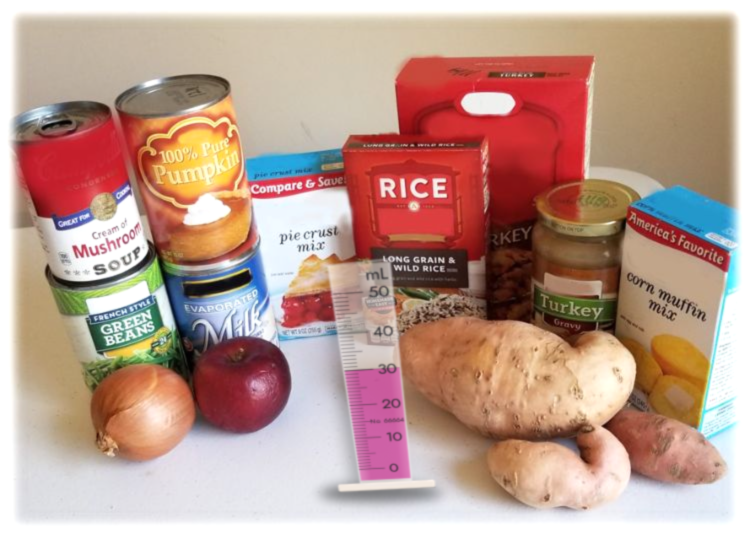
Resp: 30 mL
